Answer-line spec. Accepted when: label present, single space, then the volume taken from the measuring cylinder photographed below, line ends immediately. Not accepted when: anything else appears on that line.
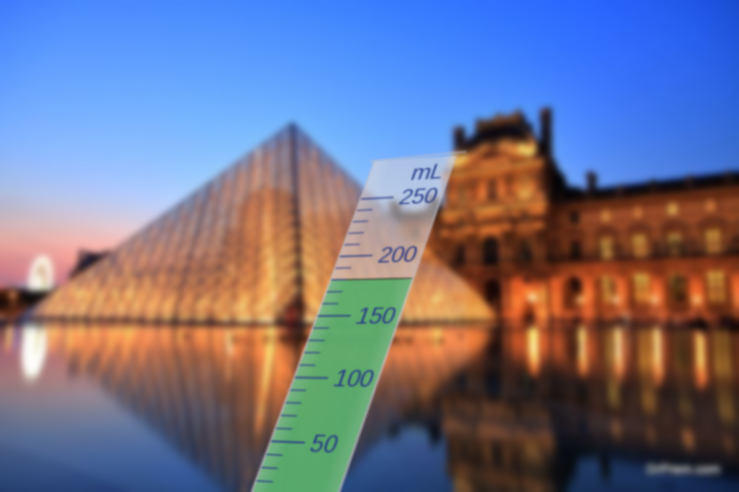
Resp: 180 mL
